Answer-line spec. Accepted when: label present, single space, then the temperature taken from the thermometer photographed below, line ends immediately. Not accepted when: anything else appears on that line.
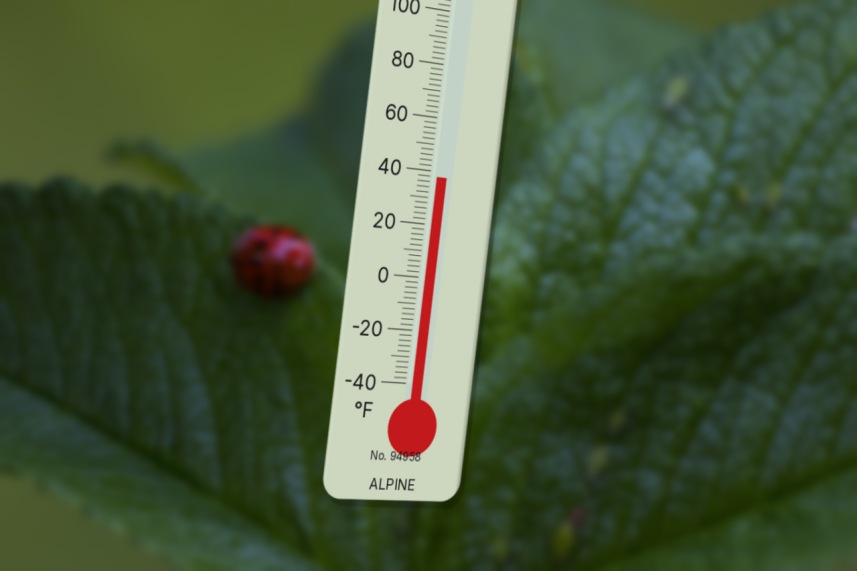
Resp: 38 °F
